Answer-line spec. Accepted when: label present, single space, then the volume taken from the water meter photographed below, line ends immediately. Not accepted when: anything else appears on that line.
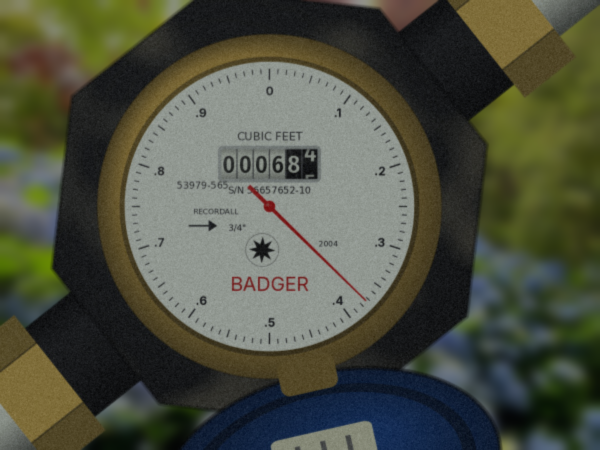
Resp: 684.37 ft³
